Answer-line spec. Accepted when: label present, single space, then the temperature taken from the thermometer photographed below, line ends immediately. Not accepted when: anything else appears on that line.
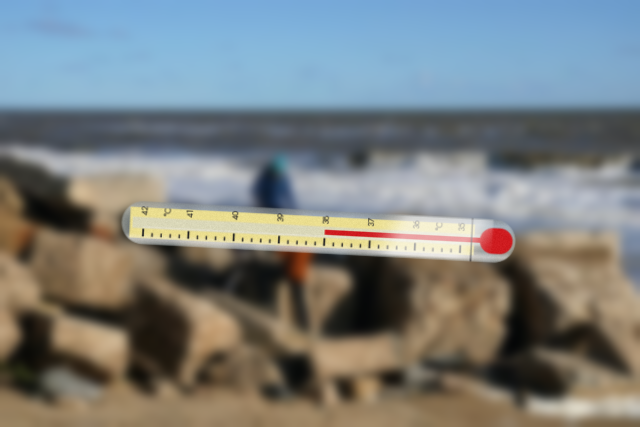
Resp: 38 °C
